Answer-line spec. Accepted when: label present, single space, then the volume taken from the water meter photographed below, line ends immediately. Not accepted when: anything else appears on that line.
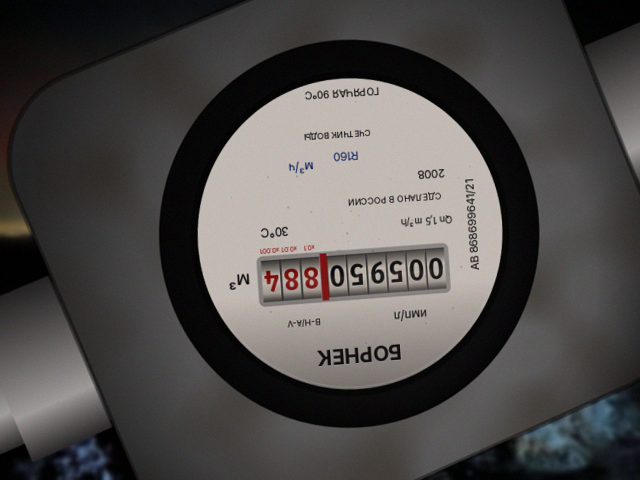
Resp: 5950.884 m³
